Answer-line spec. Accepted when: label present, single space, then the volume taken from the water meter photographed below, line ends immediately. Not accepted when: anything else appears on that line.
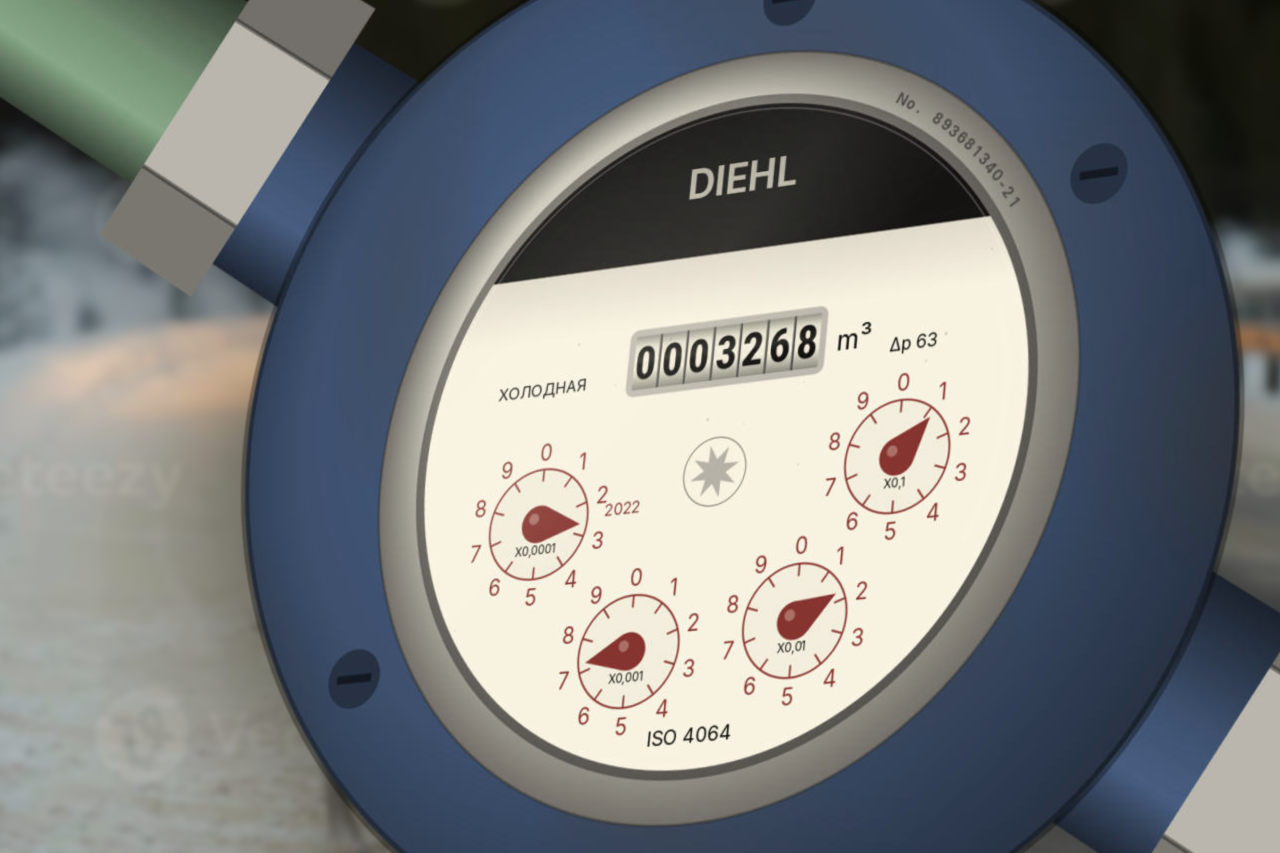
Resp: 3268.1172 m³
